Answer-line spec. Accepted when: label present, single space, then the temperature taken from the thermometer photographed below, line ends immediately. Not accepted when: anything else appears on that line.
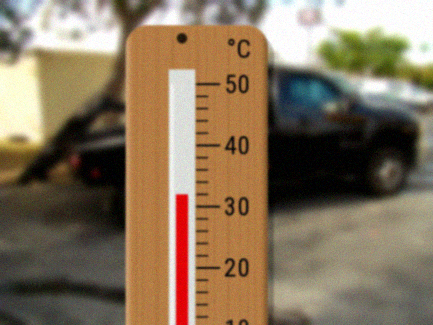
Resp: 32 °C
